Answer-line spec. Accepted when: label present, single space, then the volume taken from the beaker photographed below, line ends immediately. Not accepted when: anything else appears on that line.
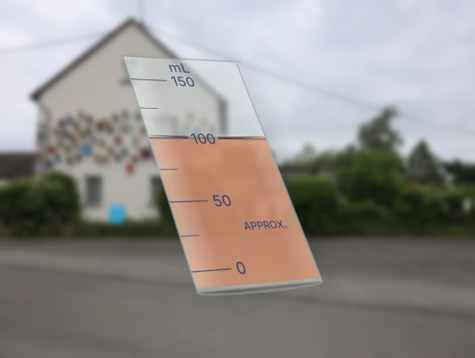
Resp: 100 mL
